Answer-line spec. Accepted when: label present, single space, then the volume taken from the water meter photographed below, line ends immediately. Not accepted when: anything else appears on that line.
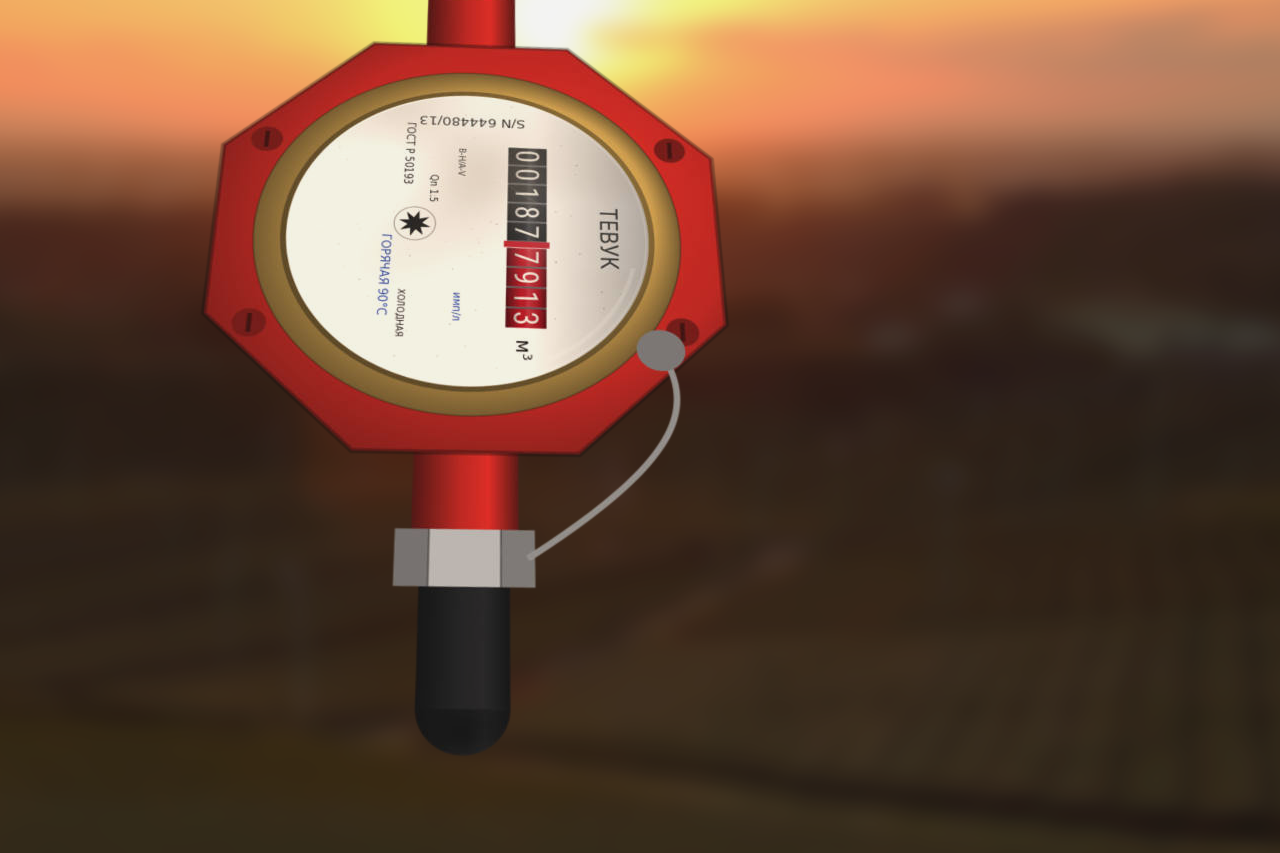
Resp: 187.7913 m³
